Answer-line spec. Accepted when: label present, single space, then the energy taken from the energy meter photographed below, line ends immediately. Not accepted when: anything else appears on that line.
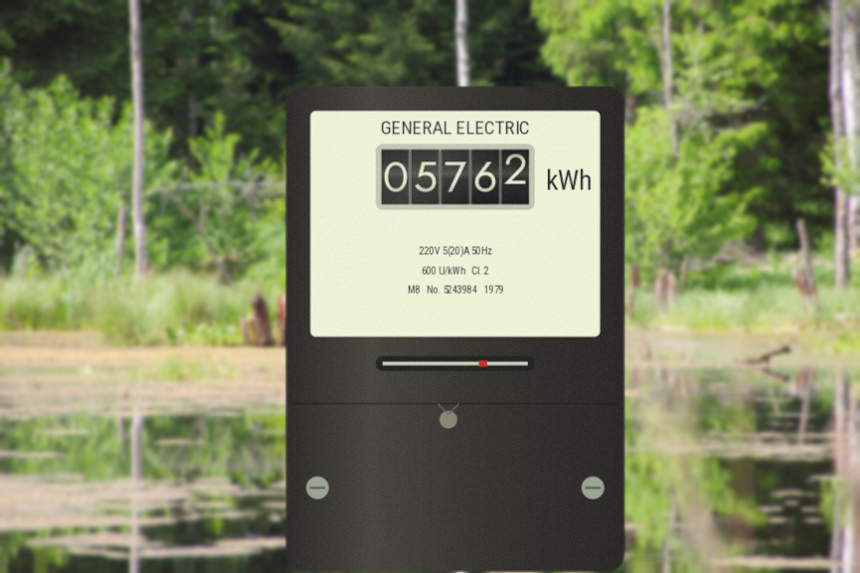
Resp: 5762 kWh
